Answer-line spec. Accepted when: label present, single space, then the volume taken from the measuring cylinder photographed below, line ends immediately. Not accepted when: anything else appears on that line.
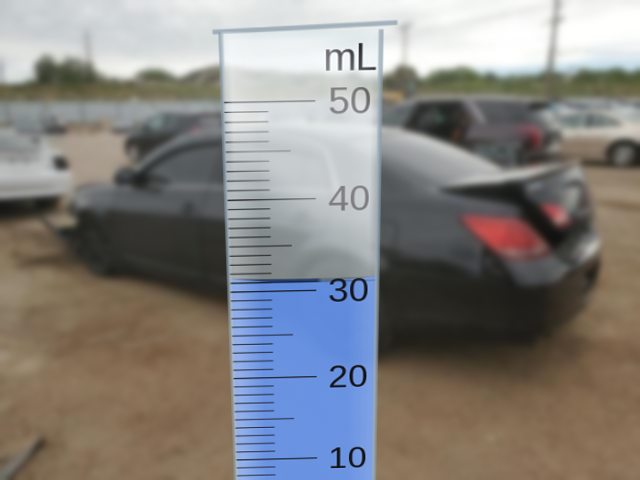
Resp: 31 mL
